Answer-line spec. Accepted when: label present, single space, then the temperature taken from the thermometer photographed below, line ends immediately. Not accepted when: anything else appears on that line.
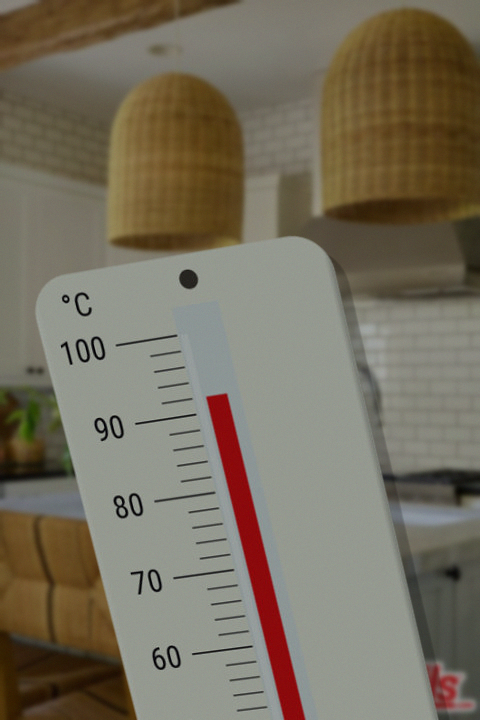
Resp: 92 °C
